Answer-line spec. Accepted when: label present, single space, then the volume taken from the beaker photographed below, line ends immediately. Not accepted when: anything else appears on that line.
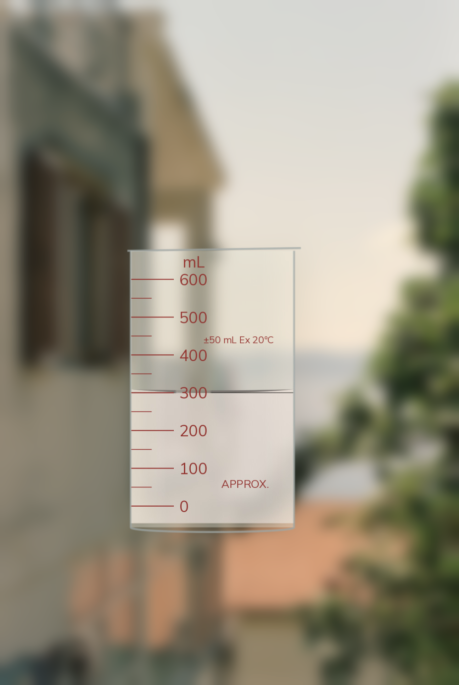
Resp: 300 mL
